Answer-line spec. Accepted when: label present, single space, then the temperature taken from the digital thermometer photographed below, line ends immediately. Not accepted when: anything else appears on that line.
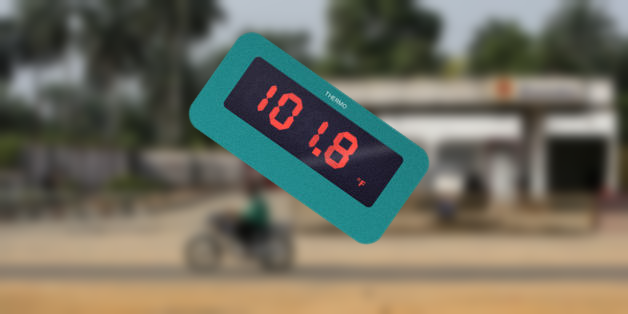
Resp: 101.8 °F
